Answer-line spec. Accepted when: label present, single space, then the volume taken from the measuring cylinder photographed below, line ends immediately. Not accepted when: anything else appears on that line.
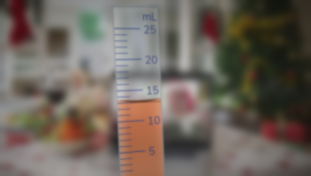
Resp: 13 mL
